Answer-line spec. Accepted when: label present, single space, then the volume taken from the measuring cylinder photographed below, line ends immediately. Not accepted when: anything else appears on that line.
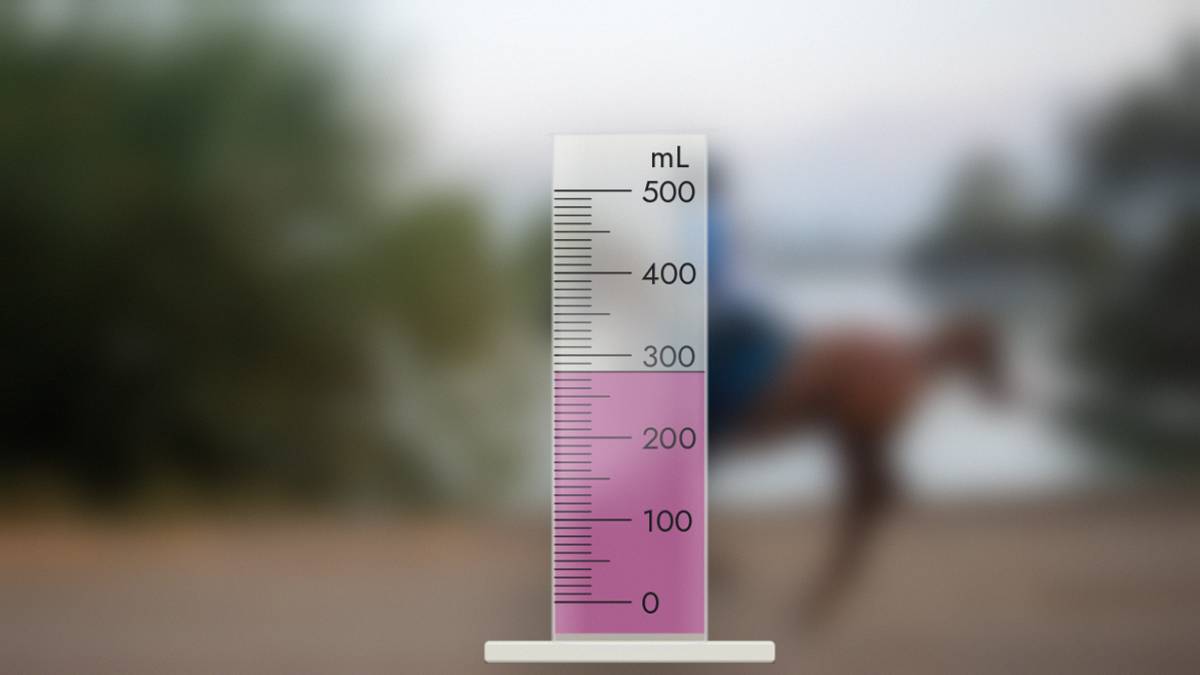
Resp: 280 mL
